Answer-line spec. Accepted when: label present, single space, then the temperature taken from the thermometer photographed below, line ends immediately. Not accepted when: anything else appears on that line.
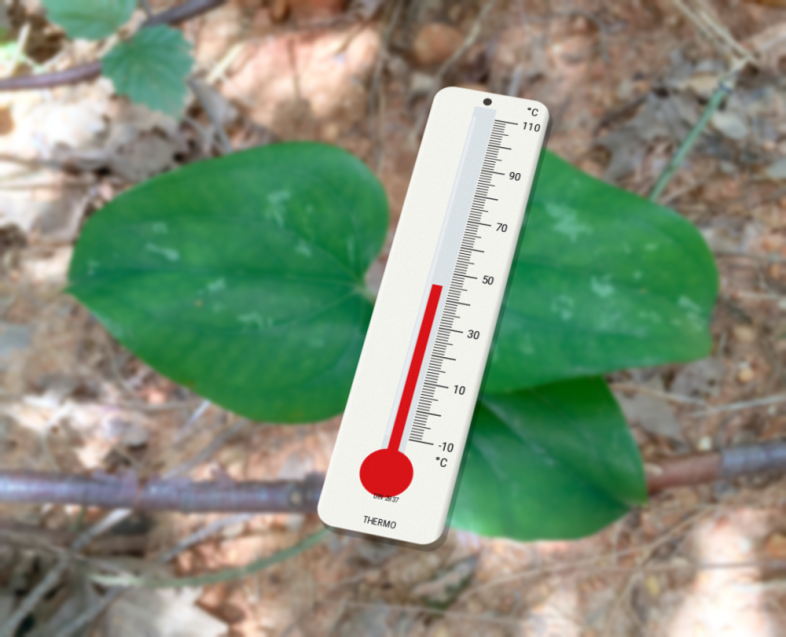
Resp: 45 °C
